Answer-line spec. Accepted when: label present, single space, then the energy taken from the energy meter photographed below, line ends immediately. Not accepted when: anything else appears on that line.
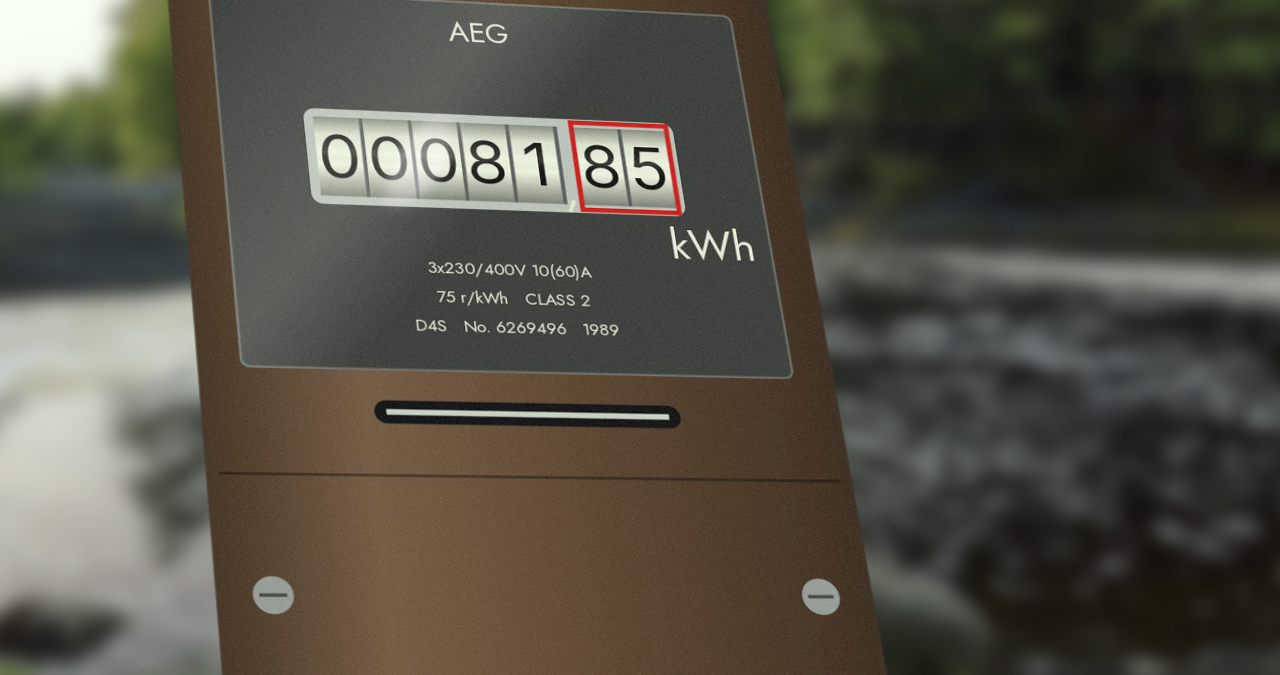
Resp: 81.85 kWh
